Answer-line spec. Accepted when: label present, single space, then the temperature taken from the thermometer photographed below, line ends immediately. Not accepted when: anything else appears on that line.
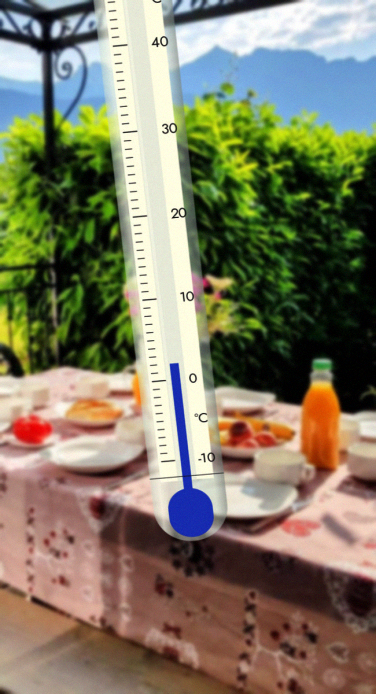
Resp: 2 °C
